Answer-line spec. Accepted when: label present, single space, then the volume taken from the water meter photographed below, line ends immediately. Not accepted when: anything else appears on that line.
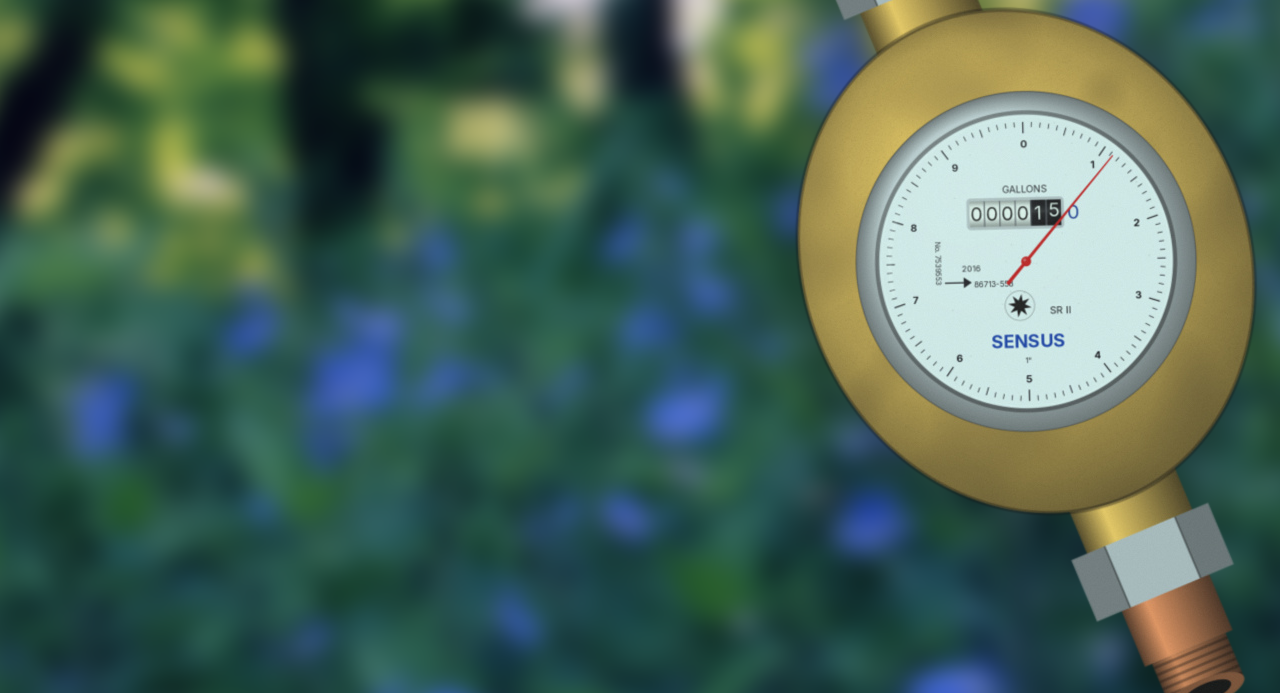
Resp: 151.1 gal
